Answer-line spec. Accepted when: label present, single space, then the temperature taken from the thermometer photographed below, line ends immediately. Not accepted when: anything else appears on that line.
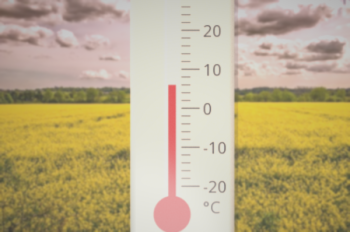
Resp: 6 °C
